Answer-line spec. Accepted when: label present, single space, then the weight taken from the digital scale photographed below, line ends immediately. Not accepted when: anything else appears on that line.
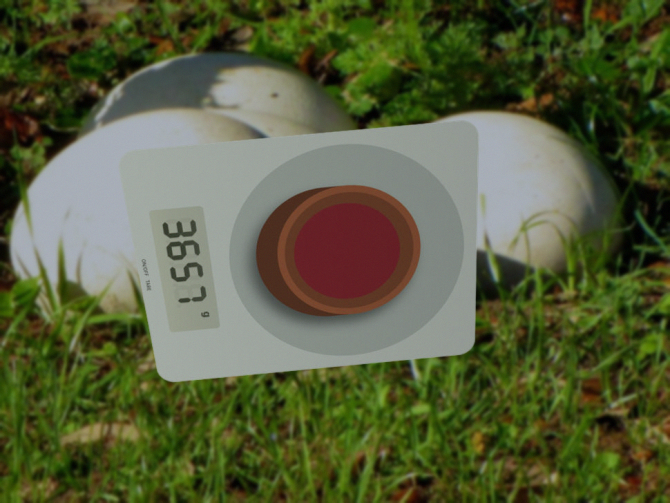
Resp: 3657 g
